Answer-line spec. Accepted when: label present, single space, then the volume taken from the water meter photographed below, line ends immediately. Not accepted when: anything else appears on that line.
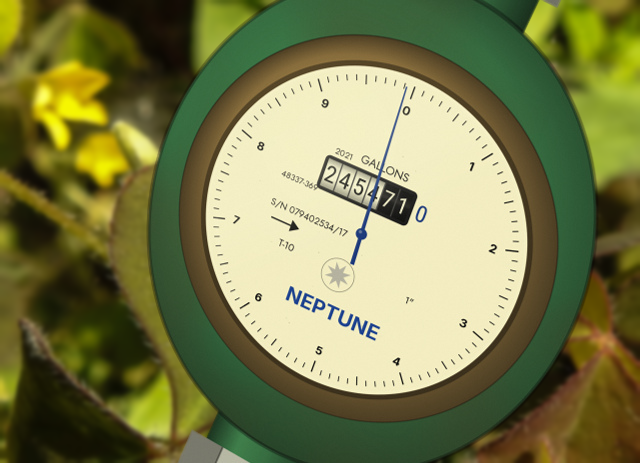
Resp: 2454709.9 gal
